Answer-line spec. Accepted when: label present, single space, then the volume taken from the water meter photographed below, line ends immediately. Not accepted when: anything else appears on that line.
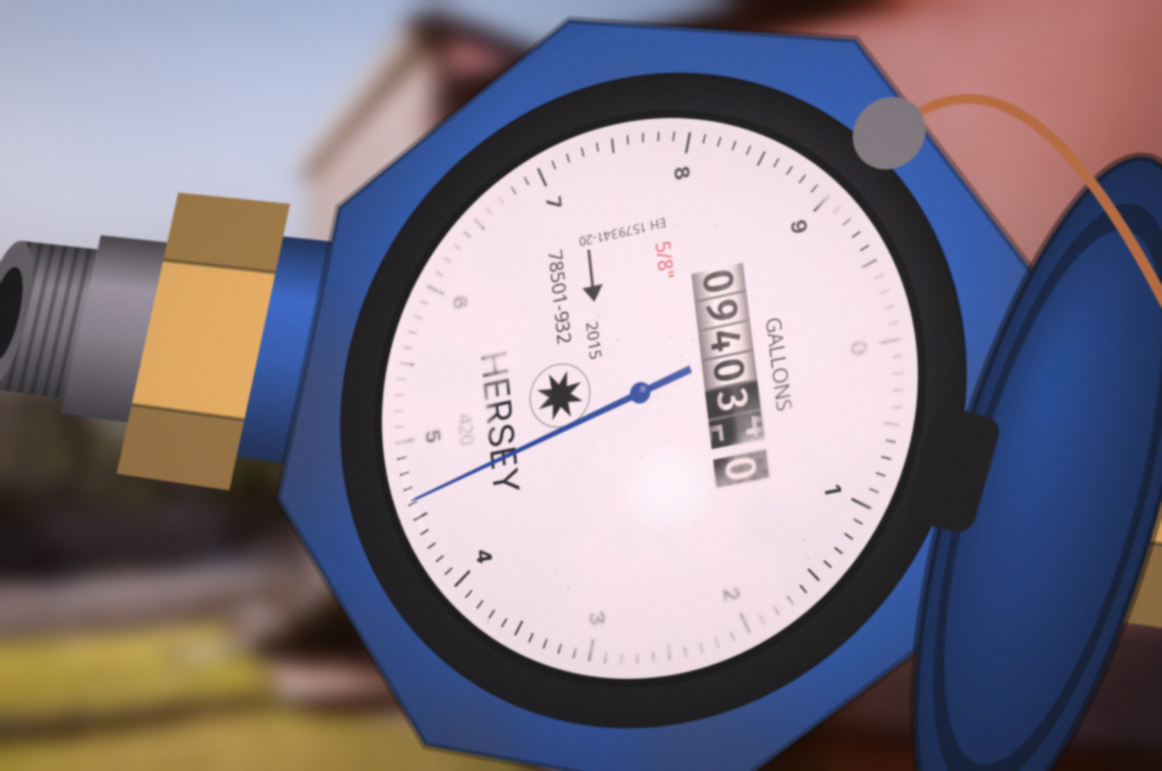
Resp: 940344.6 gal
